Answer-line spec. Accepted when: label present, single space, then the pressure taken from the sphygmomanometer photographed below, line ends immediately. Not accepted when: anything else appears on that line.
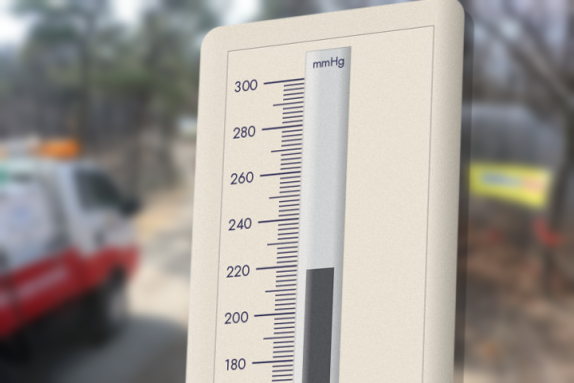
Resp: 218 mmHg
